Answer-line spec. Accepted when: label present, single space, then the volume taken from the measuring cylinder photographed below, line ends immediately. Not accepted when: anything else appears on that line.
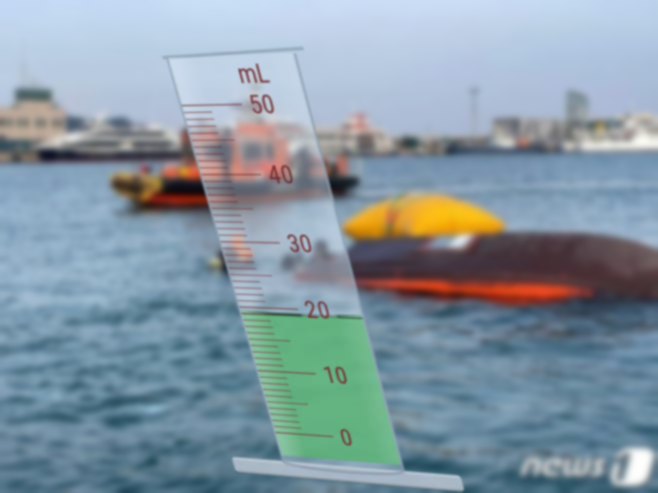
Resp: 19 mL
